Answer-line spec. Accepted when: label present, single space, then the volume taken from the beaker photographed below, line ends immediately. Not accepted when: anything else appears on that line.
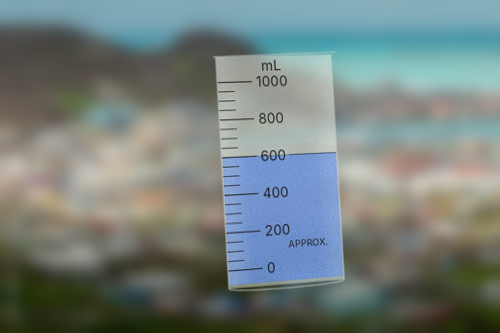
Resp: 600 mL
